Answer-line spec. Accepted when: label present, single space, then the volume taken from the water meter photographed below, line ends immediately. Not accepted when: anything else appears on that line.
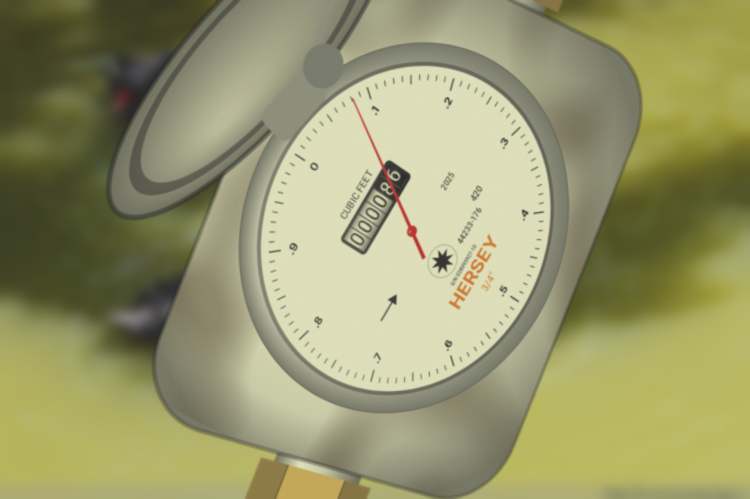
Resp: 86.08 ft³
